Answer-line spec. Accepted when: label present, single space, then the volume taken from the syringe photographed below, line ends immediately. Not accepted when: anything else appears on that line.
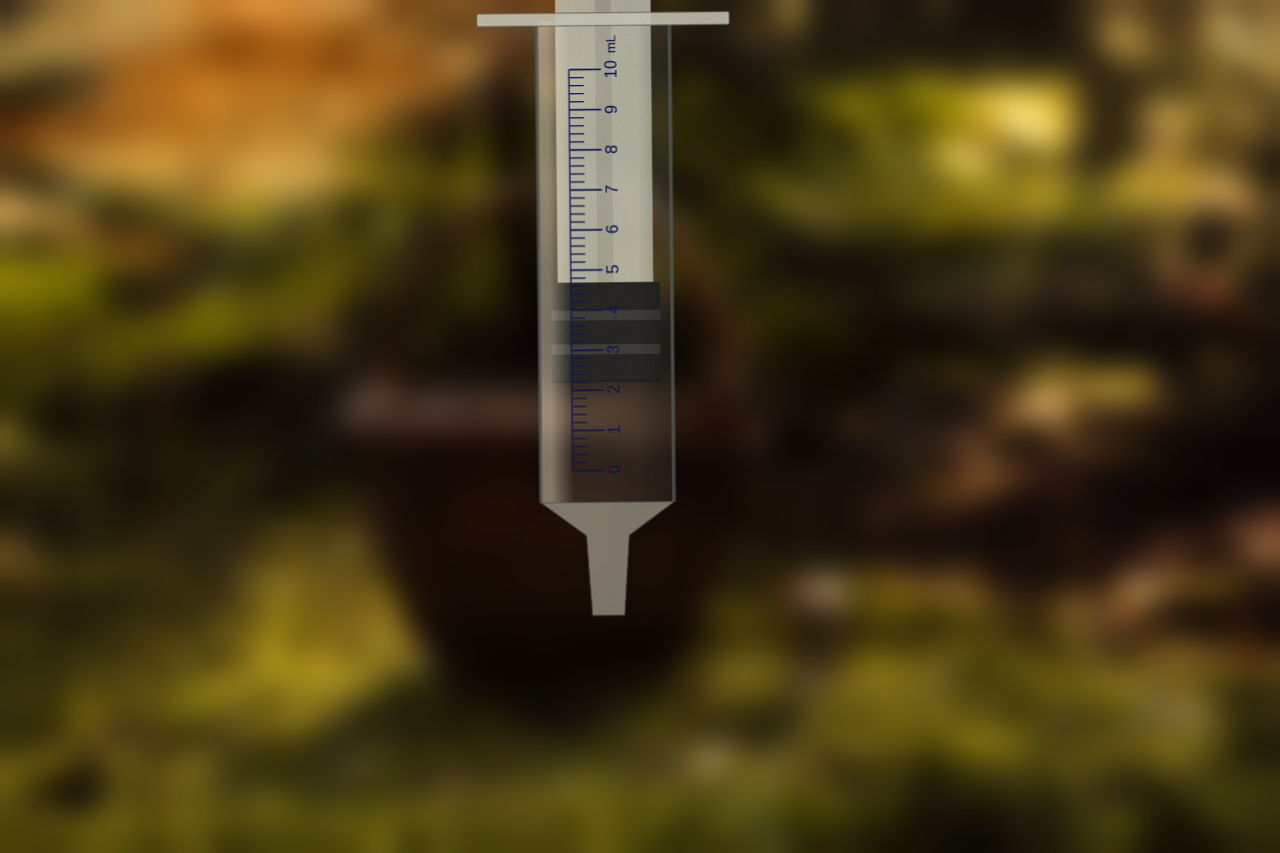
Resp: 2.2 mL
